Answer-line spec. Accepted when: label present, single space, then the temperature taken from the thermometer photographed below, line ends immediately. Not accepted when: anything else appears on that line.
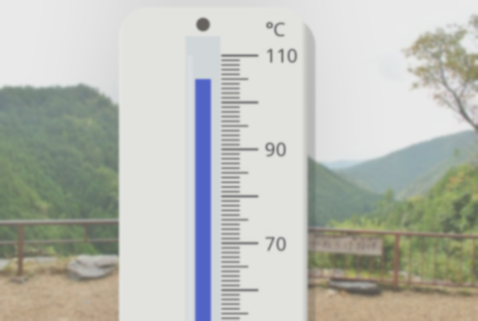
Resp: 105 °C
